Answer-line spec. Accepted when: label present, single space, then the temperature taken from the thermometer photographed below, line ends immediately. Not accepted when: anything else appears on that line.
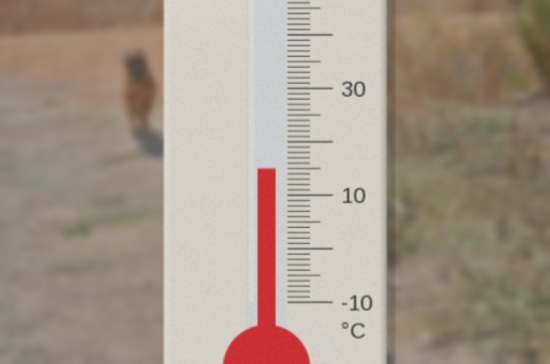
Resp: 15 °C
